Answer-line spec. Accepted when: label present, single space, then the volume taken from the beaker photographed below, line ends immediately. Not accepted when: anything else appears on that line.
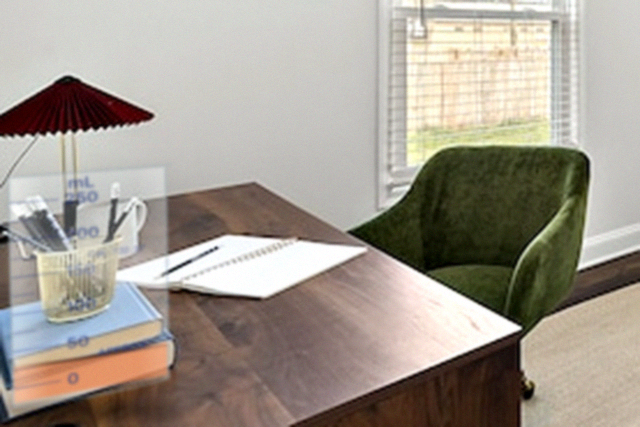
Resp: 25 mL
